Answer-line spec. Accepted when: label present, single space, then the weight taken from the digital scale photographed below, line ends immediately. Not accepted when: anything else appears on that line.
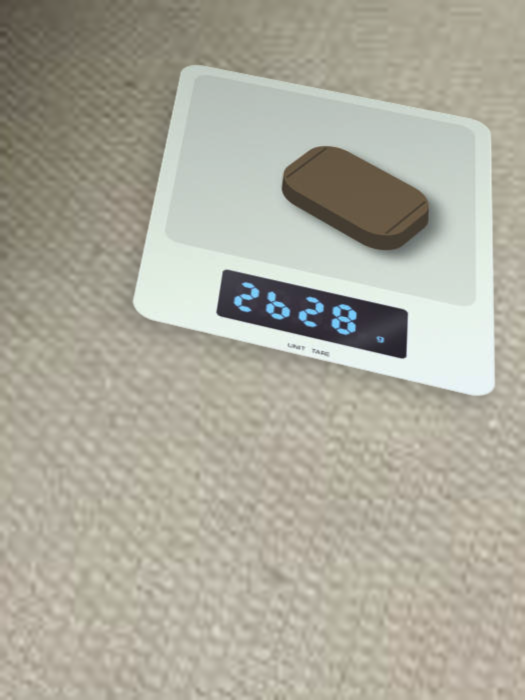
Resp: 2628 g
